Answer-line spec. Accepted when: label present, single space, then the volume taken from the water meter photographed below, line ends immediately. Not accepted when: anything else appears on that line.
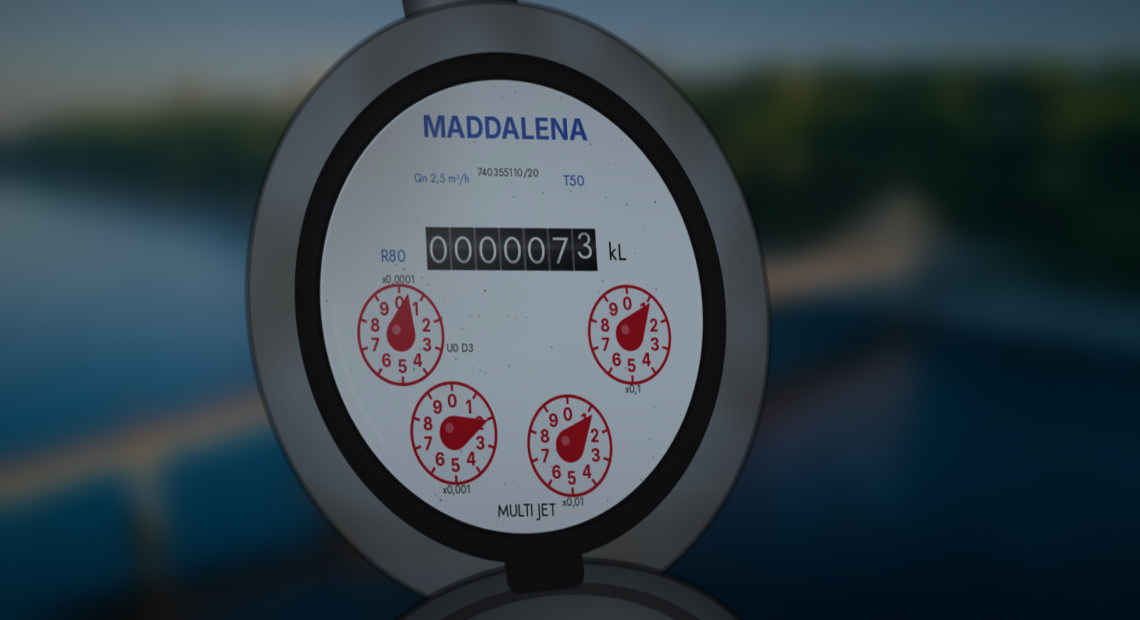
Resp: 73.1120 kL
